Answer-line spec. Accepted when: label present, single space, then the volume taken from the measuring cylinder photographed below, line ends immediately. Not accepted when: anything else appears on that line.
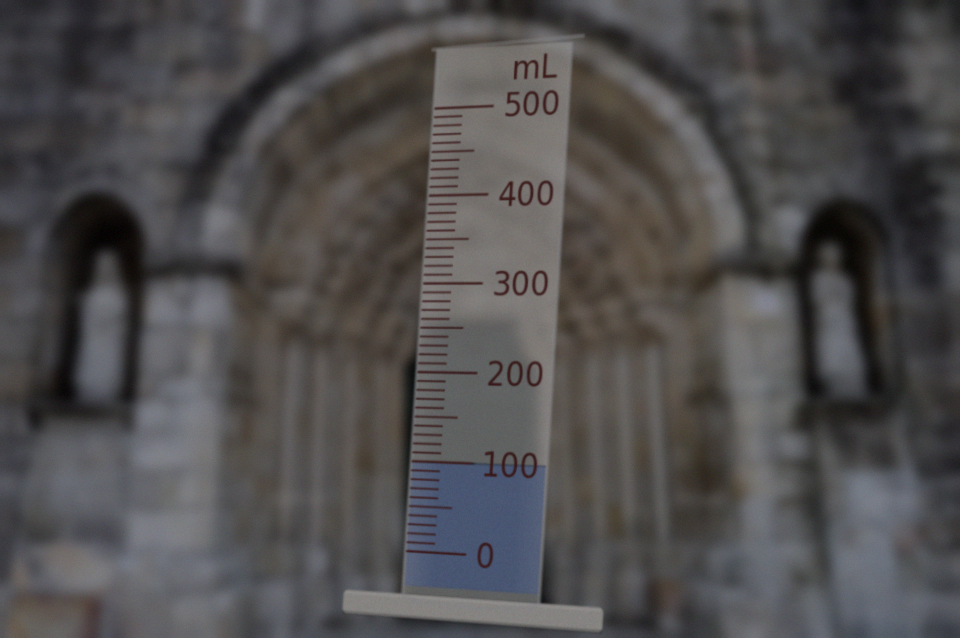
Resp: 100 mL
